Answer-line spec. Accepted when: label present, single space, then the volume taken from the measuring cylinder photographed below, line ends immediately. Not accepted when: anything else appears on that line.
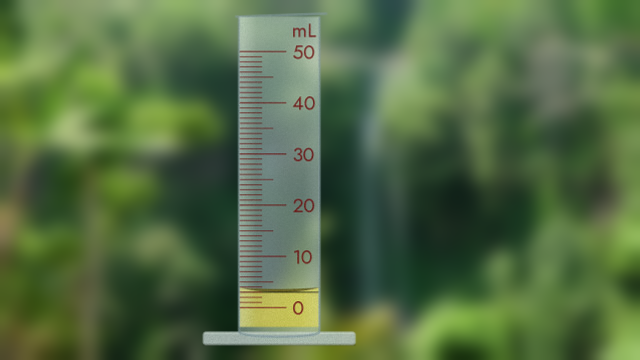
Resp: 3 mL
